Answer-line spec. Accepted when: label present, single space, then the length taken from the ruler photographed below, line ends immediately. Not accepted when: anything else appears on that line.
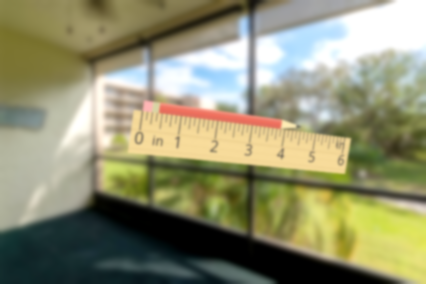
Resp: 4.5 in
